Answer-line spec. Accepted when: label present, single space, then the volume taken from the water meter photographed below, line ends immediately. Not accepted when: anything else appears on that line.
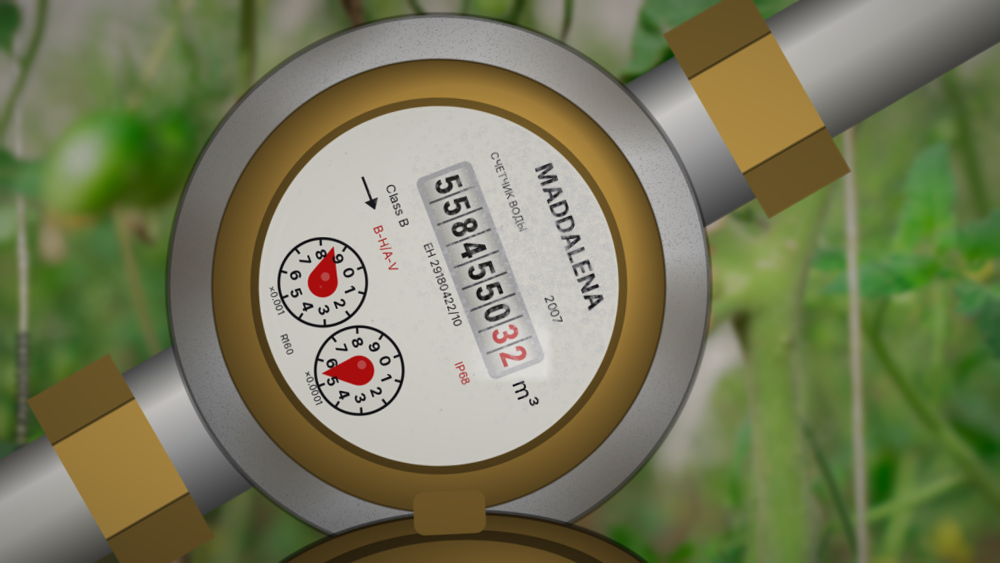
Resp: 5584550.3285 m³
